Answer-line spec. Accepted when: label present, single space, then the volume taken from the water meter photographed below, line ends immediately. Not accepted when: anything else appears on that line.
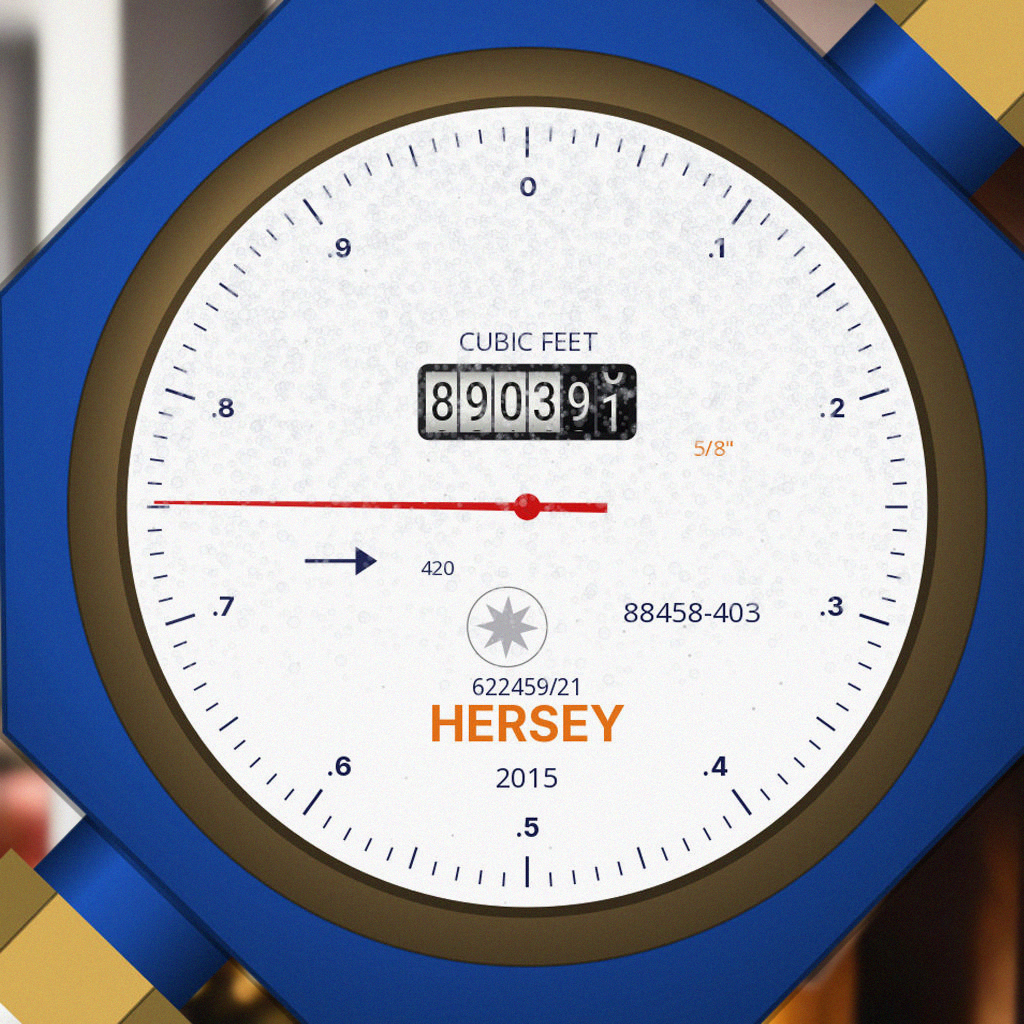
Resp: 890390.75 ft³
